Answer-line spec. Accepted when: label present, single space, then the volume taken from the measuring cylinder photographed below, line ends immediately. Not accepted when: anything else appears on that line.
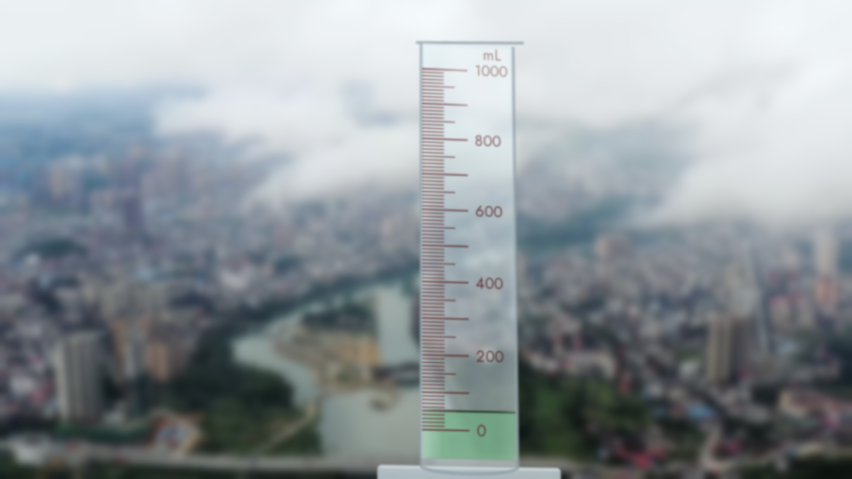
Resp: 50 mL
